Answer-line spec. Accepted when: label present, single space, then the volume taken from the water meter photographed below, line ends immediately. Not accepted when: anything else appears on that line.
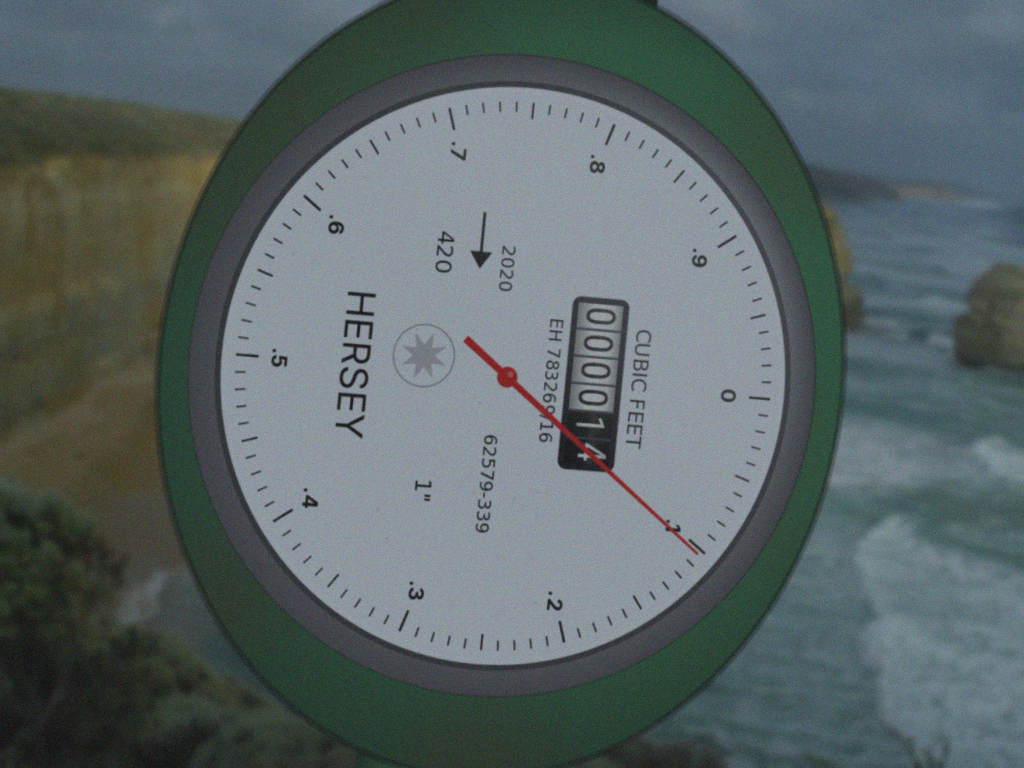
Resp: 14.10 ft³
